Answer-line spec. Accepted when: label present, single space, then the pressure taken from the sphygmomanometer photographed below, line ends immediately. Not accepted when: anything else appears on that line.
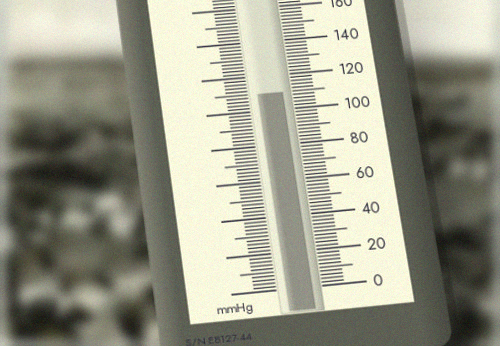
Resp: 110 mmHg
